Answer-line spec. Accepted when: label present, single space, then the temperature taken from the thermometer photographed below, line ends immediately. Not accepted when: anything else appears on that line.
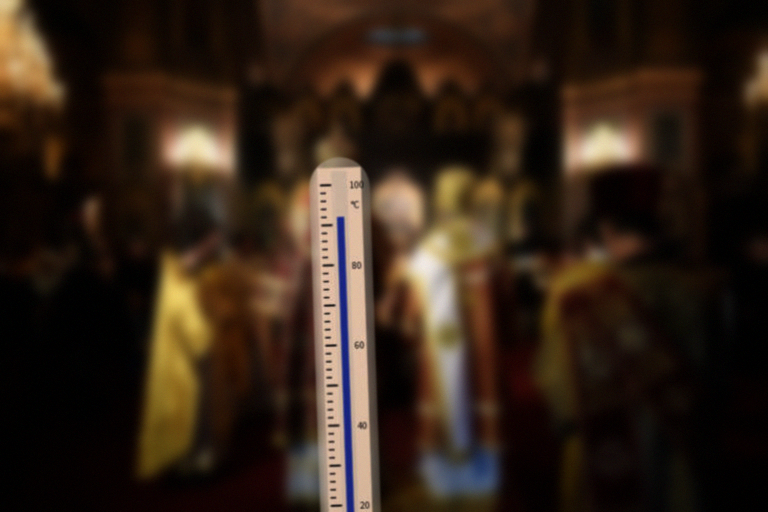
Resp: 92 °C
